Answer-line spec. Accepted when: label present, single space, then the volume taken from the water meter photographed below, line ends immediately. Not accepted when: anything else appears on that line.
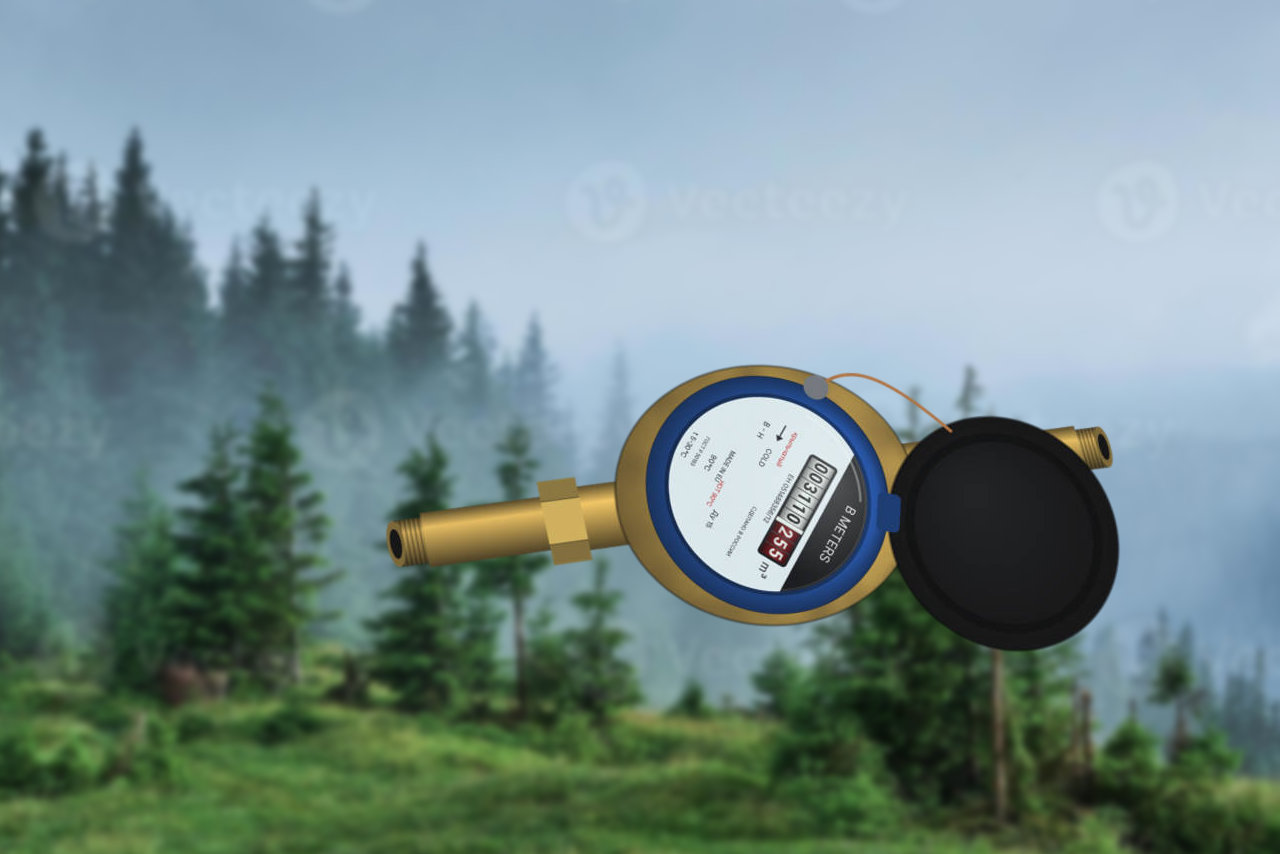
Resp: 3110.255 m³
